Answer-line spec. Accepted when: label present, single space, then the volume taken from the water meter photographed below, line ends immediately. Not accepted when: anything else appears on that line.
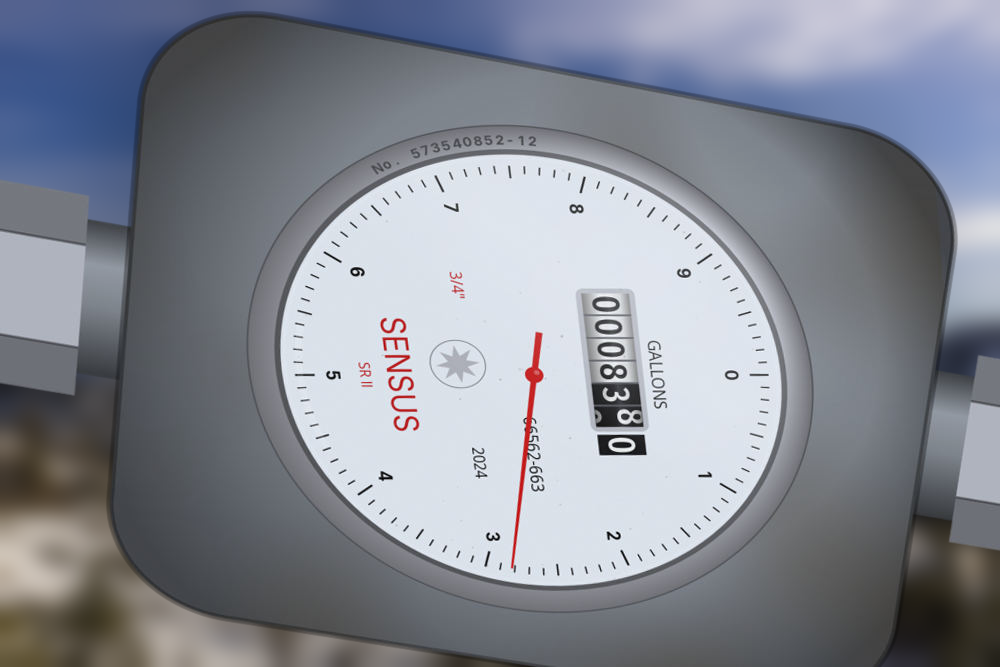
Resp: 8382.8 gal
